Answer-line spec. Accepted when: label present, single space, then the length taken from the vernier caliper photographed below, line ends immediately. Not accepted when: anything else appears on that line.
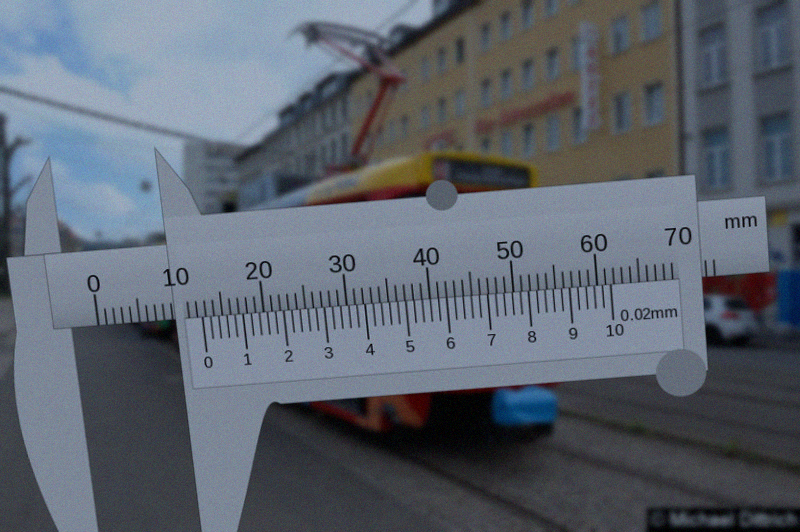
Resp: 12.6 mm
